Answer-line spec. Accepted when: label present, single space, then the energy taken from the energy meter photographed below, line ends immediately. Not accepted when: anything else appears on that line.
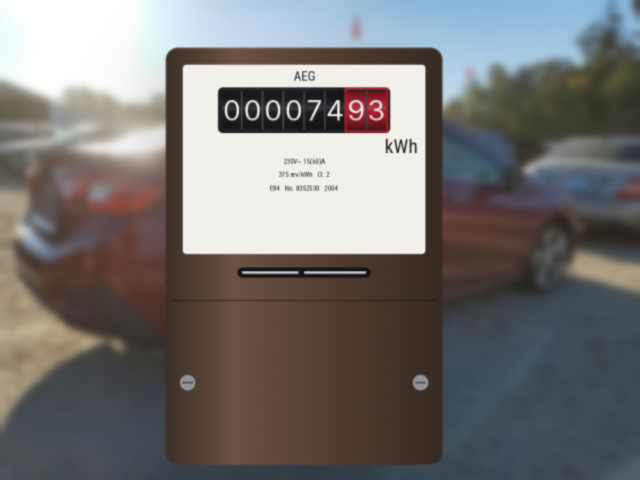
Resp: 74.93 kWh
